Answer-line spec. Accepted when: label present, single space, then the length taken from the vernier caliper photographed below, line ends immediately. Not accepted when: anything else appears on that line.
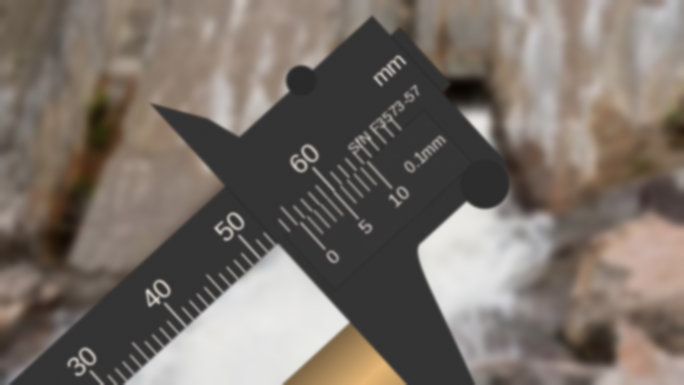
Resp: 55.4 mm
